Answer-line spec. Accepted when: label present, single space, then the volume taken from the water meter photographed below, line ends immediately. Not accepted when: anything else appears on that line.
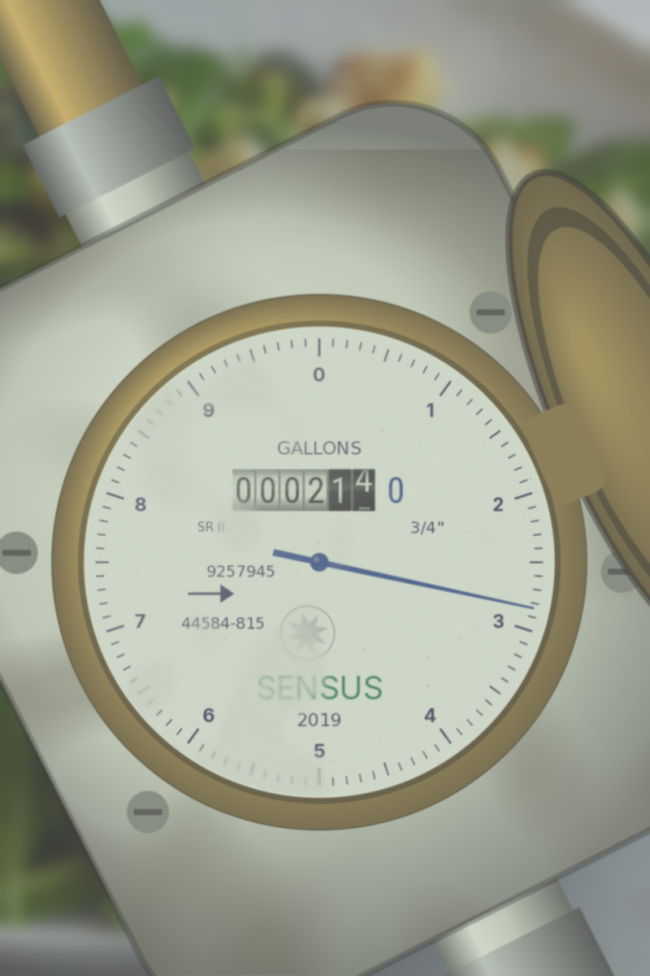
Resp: 2142.8 gal
